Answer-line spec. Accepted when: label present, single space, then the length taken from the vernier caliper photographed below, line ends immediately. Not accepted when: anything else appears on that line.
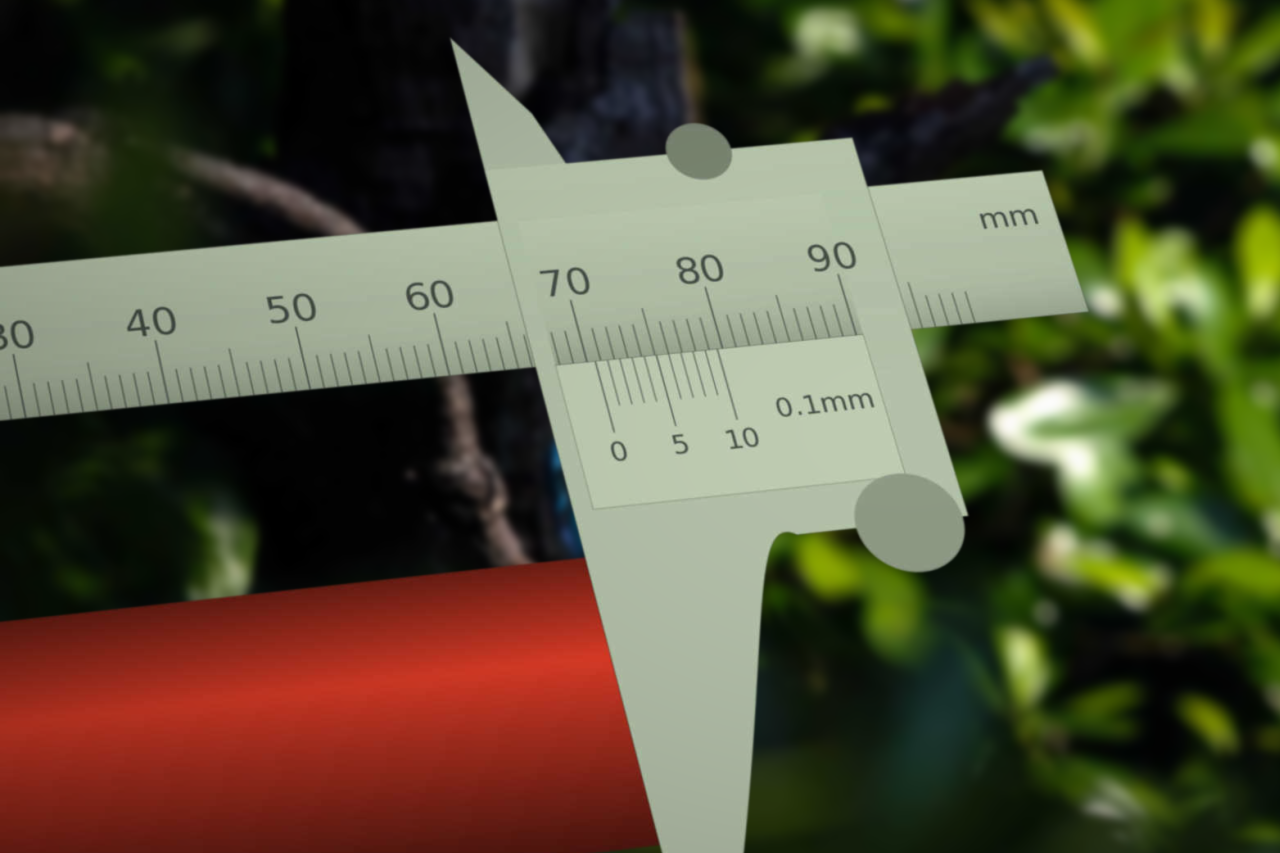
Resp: 70.6 mm
